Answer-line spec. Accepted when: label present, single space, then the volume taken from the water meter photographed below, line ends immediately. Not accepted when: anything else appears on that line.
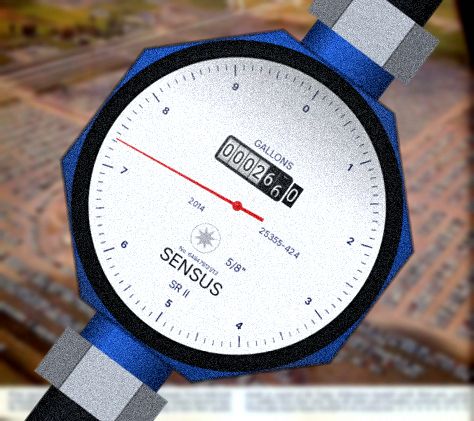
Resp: 2657.3 gal
